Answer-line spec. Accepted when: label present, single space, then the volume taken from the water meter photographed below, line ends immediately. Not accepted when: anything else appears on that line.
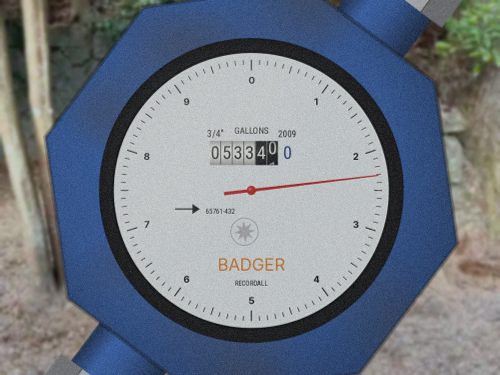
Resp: 533402.3 gal
